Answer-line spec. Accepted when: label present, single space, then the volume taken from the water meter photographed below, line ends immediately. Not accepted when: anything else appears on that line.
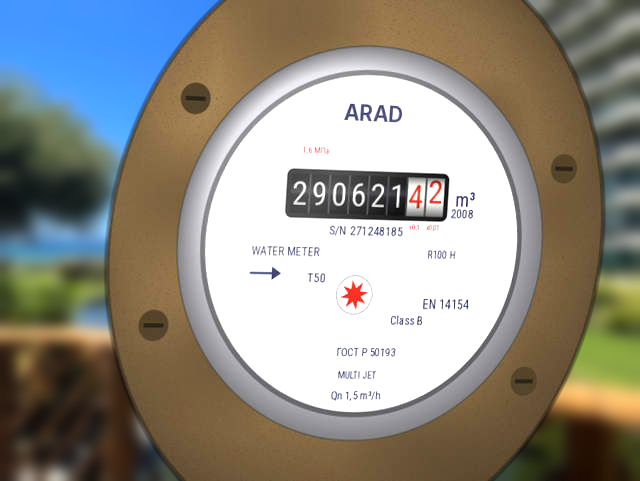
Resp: 290621.42 m³
